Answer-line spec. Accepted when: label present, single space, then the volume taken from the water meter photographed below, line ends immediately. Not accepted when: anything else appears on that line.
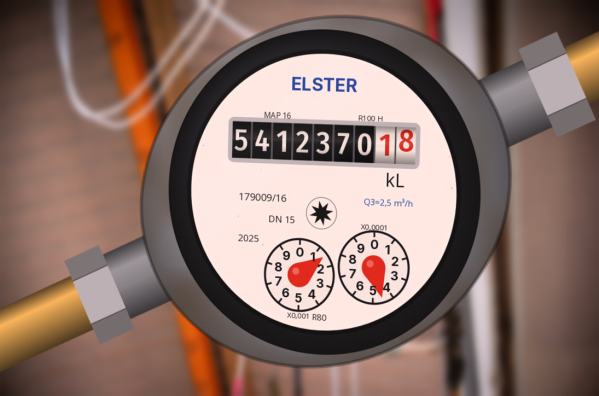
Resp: 5412370.1814 kL
